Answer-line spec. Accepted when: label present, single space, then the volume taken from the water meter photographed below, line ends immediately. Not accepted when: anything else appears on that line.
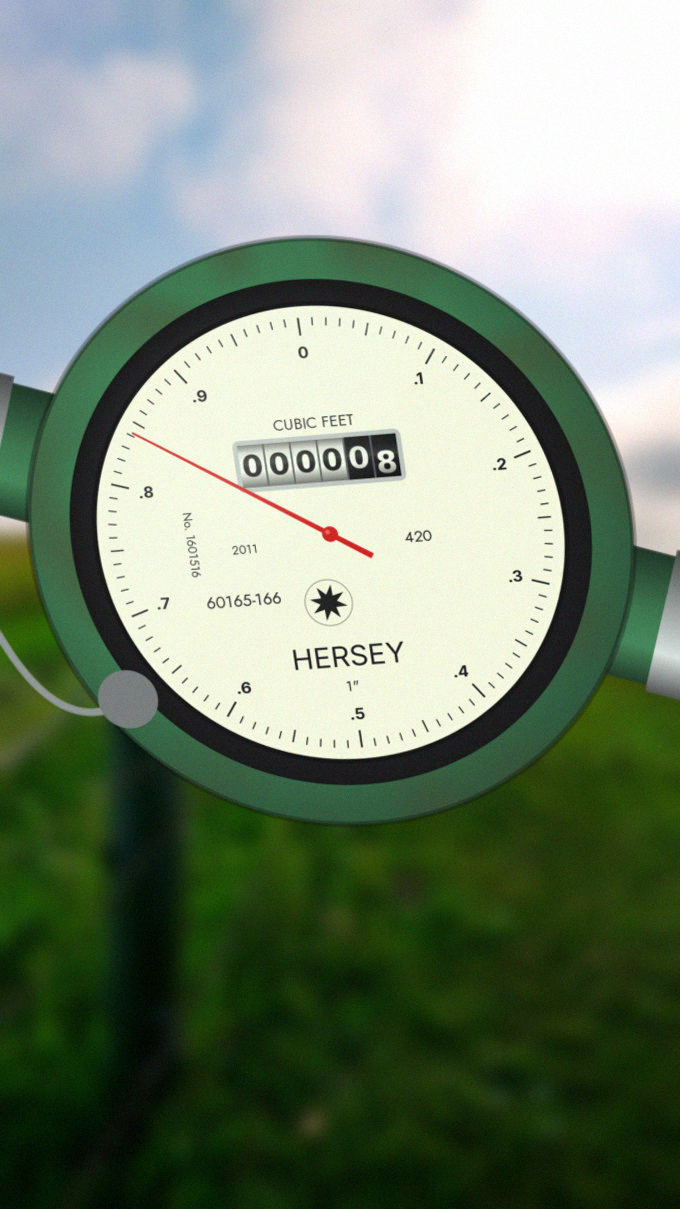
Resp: 7.84 ft³
